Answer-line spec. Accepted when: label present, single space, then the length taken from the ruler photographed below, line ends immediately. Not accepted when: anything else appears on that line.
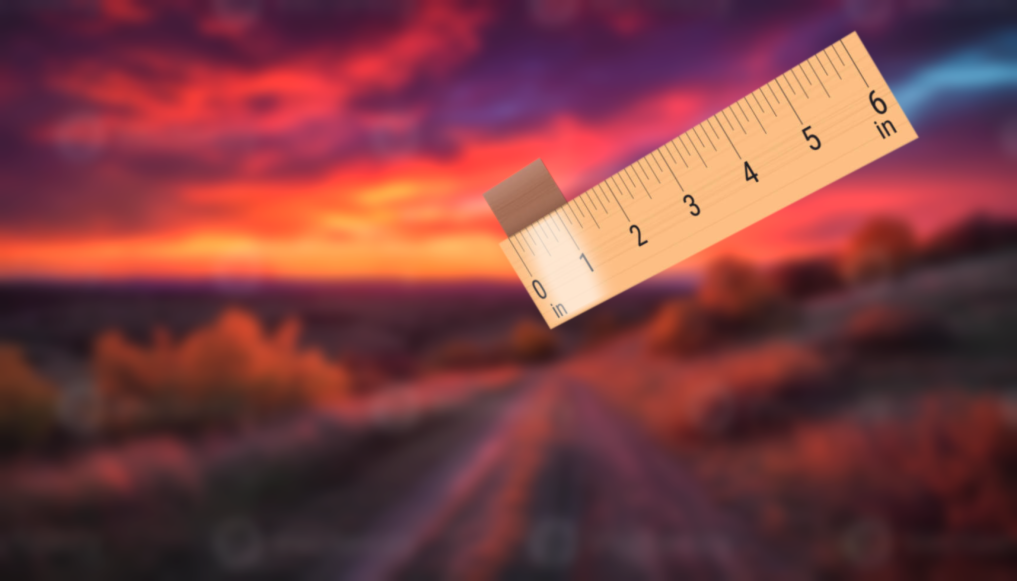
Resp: 1.25 in
